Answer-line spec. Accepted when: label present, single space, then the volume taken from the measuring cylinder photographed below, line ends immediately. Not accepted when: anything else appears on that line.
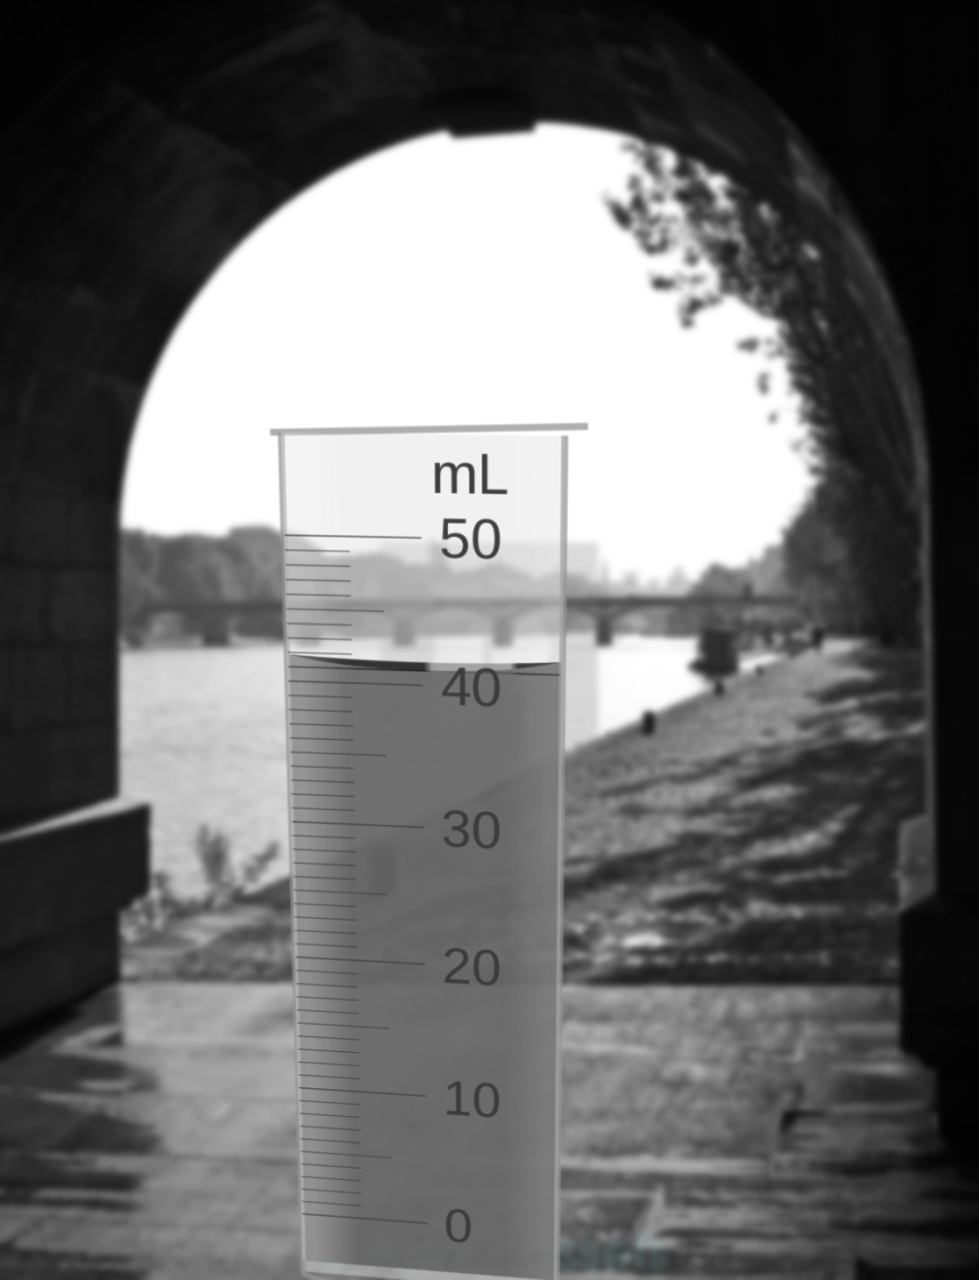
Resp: 41 mL
